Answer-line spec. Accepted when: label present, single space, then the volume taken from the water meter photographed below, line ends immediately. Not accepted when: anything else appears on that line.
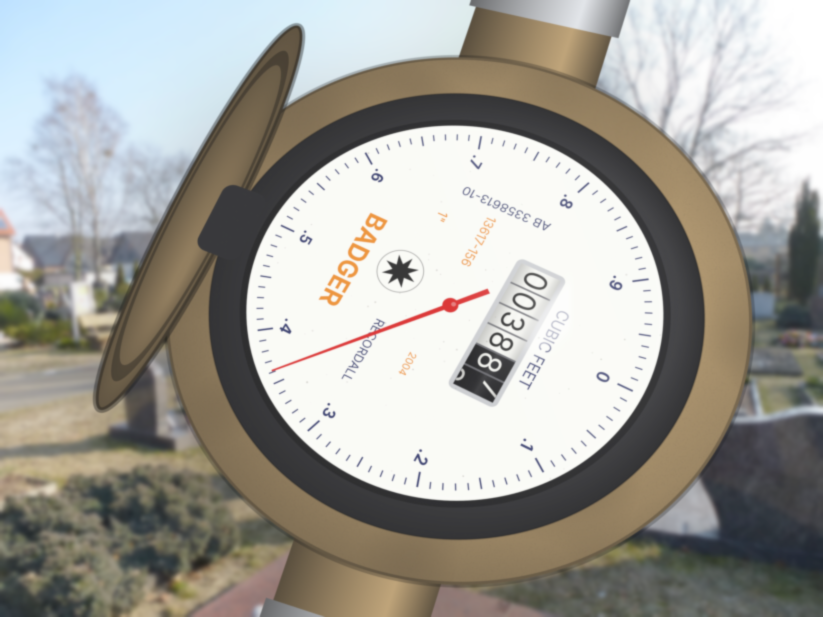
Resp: 3887.36 ft³
